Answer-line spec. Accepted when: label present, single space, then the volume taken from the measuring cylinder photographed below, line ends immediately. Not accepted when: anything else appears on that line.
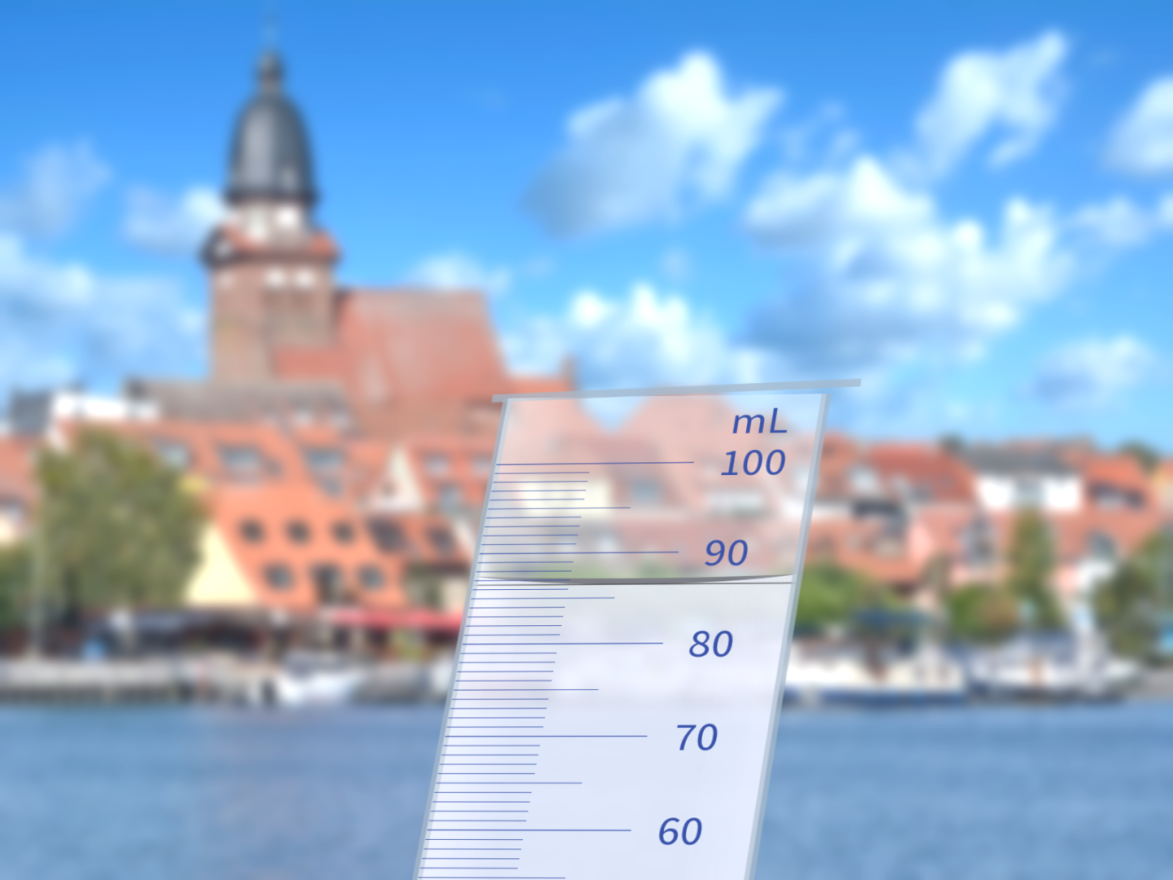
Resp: 86.5 mL
